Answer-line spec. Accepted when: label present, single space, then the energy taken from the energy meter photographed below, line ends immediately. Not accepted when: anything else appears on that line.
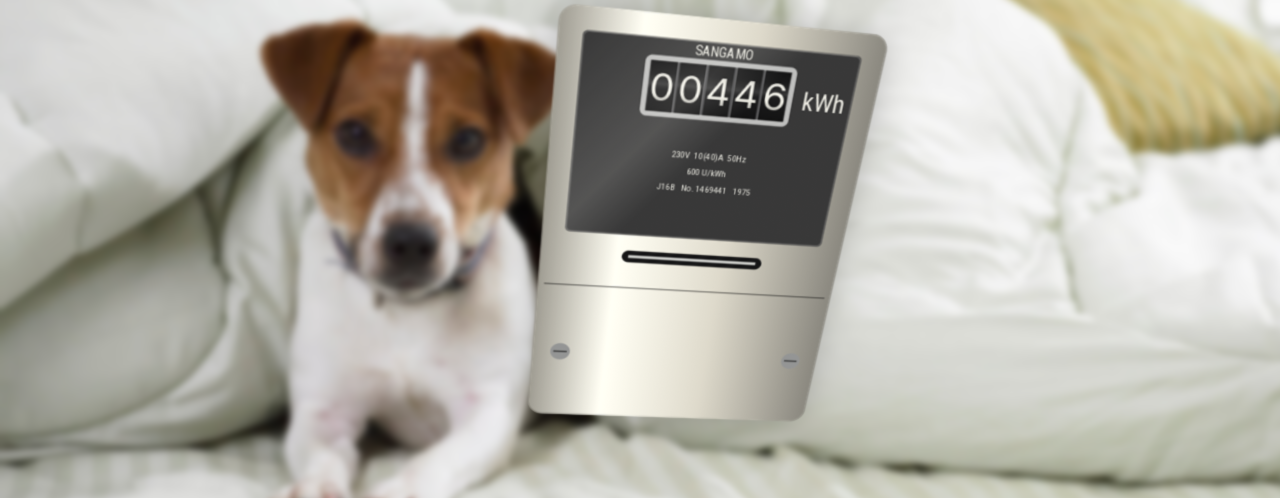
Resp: 446 kWh
